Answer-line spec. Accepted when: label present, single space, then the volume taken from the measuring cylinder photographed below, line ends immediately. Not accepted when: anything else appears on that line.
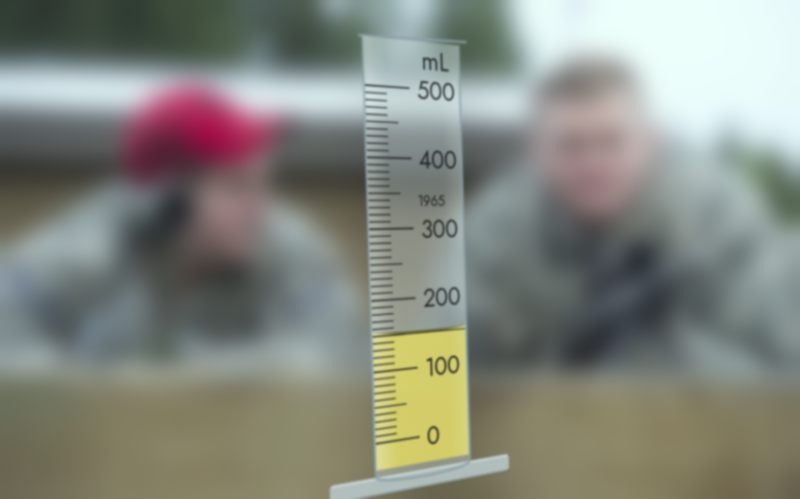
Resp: 150 mL
